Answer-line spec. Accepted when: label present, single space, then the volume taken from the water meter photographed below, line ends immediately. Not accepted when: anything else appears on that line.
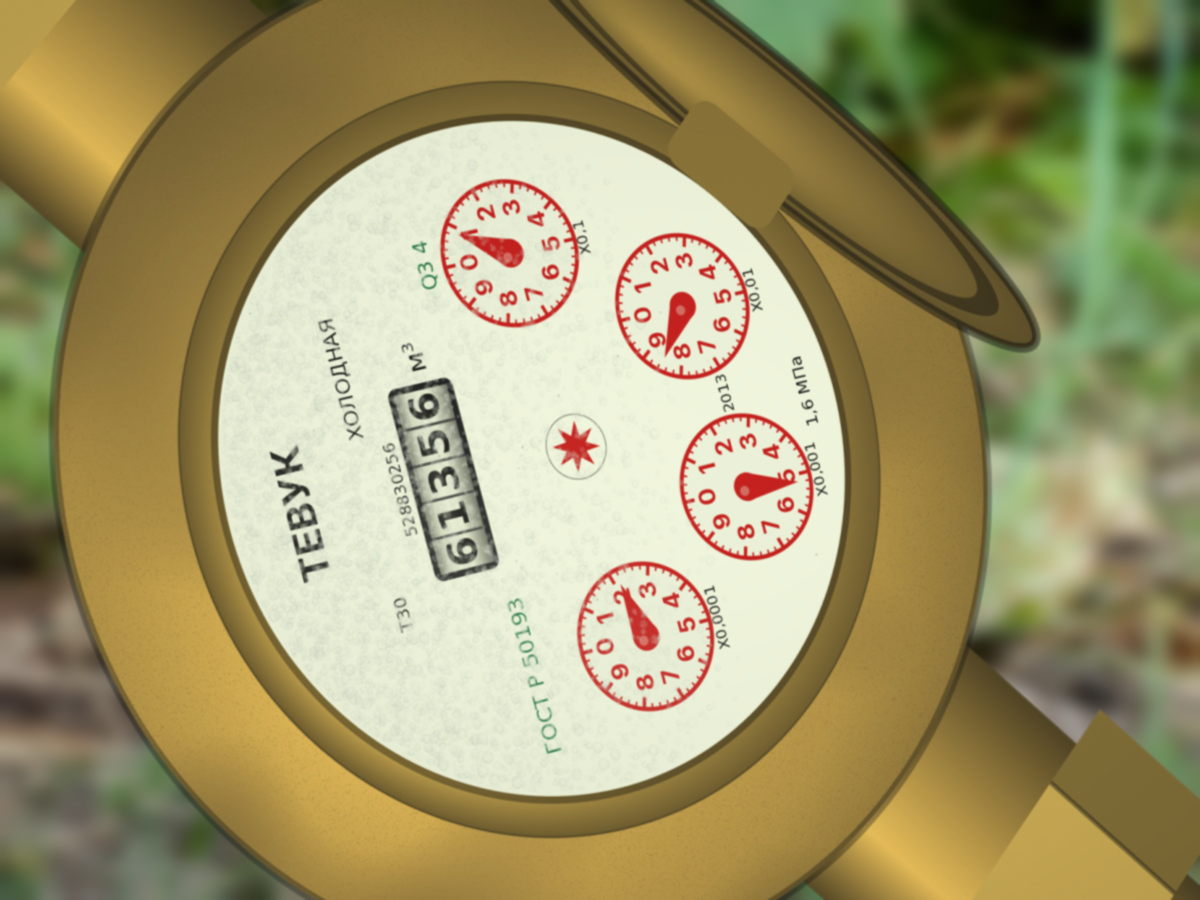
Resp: 61356.0852 m³
